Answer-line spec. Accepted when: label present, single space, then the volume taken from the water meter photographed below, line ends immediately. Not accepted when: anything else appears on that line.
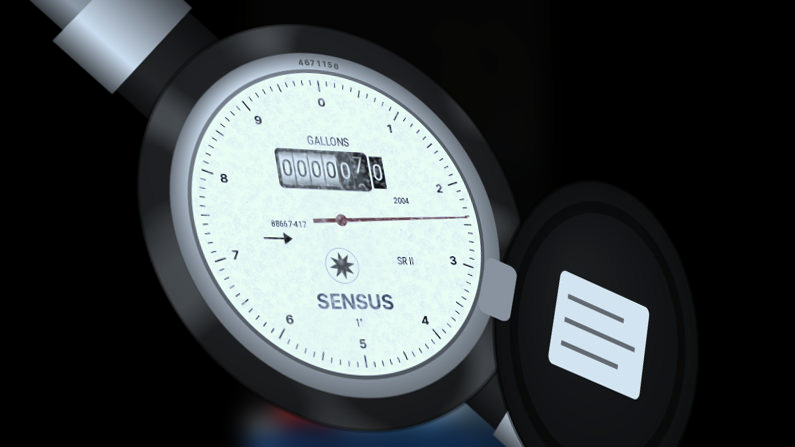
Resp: 72.4 gal
